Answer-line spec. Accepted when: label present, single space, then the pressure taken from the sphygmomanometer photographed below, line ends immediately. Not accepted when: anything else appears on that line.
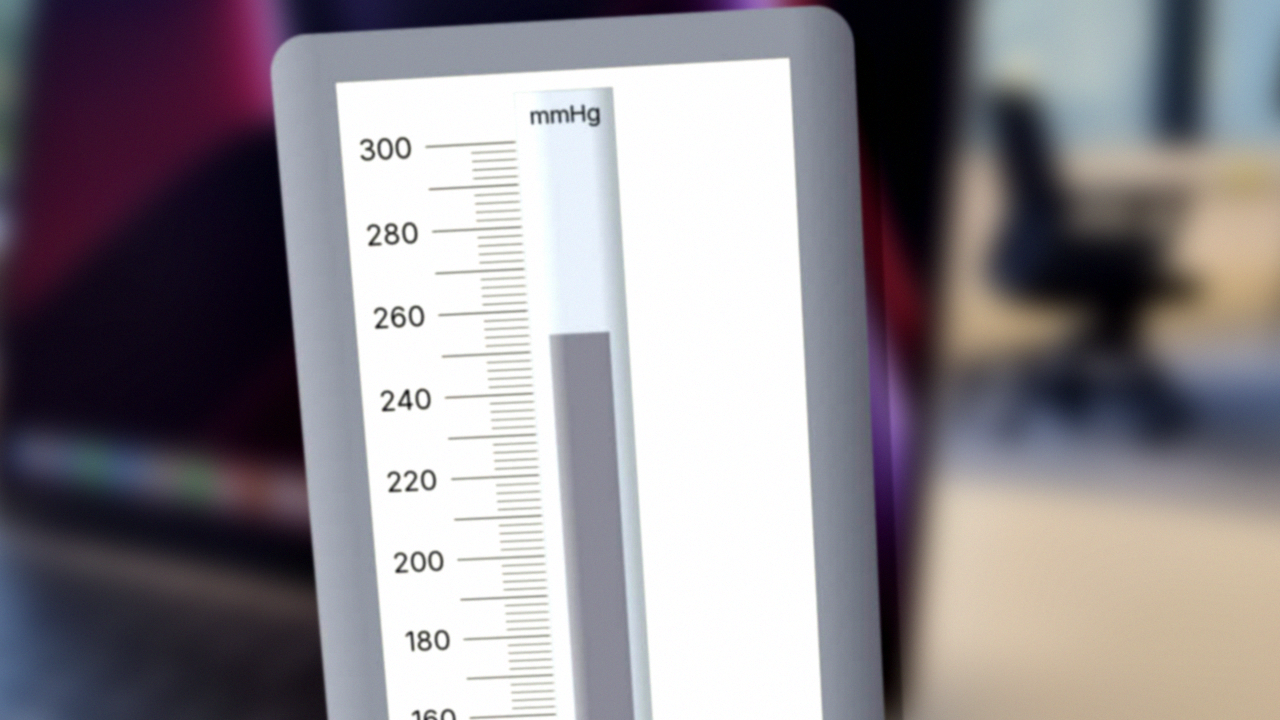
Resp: 254 mmHg
